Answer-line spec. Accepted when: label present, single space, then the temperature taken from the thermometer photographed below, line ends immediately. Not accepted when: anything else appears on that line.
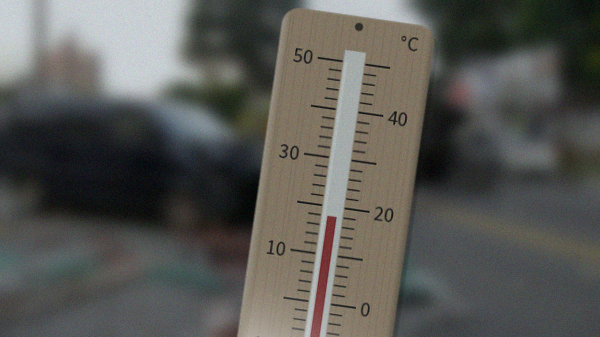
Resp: 18 °C
